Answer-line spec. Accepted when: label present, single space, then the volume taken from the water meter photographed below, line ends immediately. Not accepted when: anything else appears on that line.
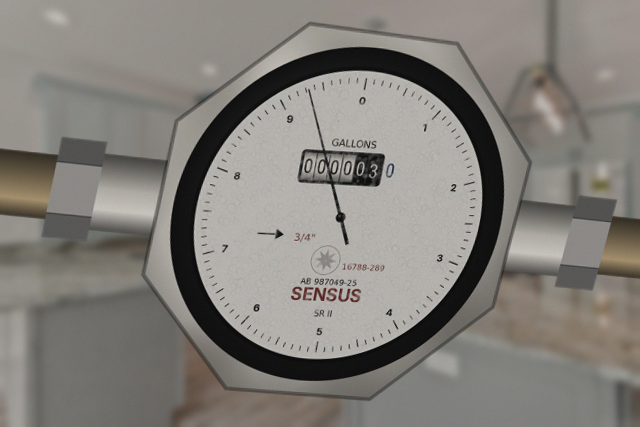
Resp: 29.3 gal
